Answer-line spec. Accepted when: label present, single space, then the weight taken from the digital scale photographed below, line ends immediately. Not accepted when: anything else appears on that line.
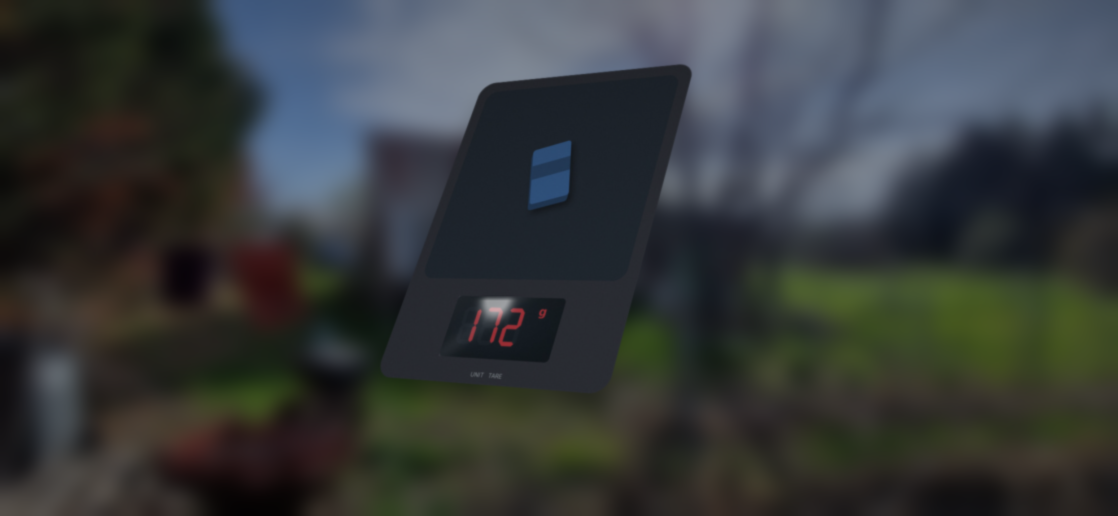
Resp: 172 g
